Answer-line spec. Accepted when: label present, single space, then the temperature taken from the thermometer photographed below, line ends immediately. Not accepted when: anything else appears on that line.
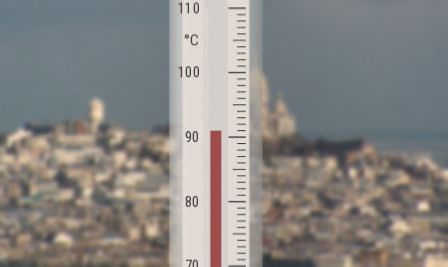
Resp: 91 °C
